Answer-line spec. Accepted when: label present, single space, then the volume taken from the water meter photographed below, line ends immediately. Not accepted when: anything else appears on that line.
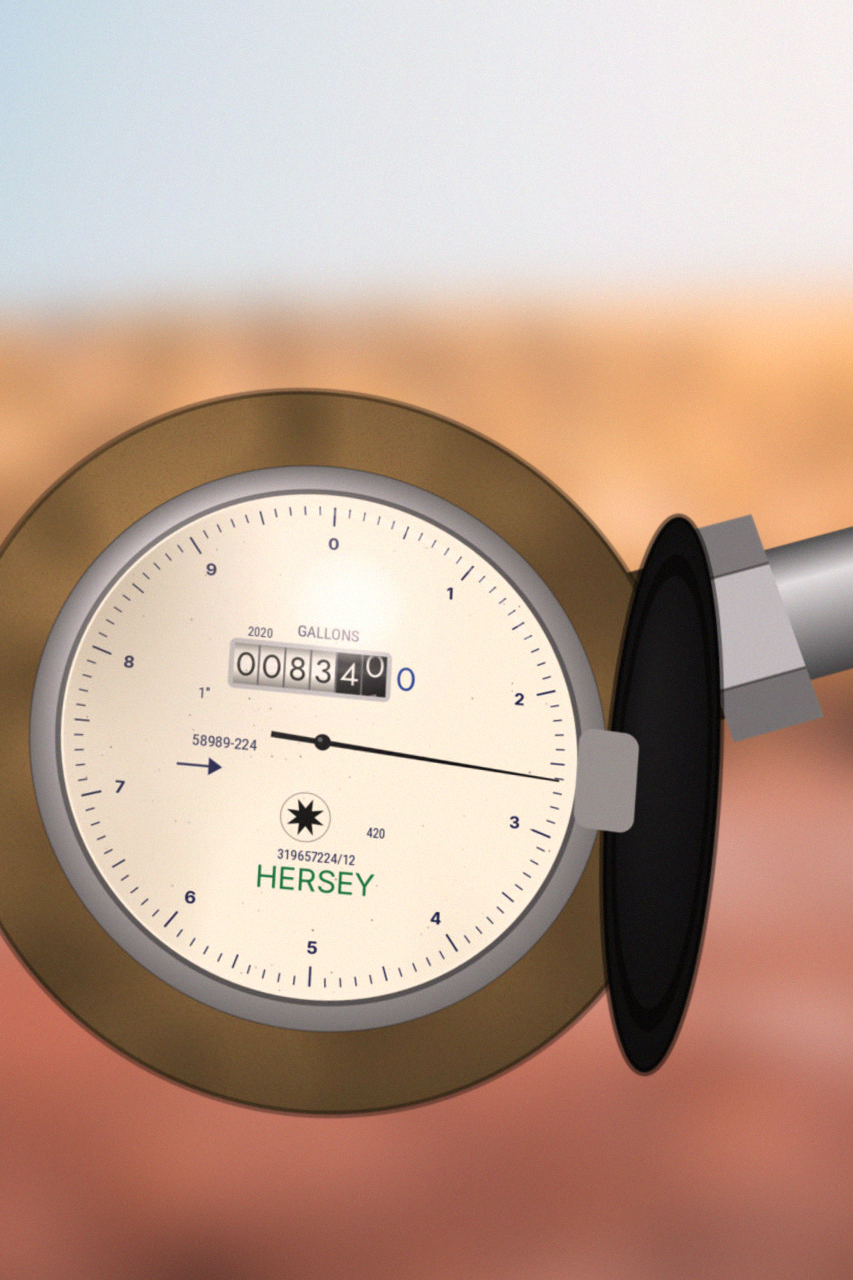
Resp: 83402.6 gal
